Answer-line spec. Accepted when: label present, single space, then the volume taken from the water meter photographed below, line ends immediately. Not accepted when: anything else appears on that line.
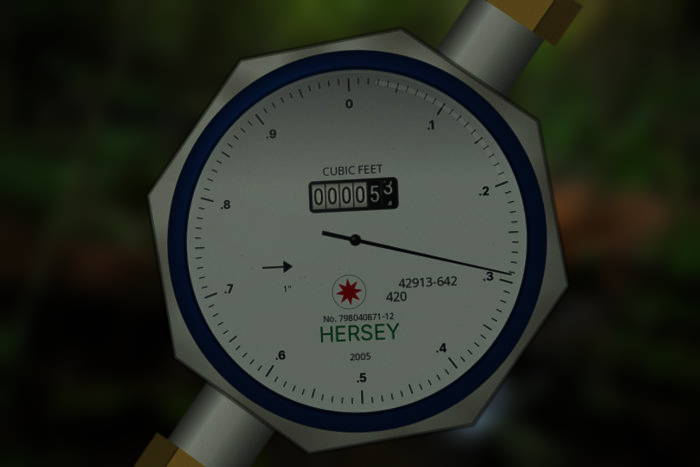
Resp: 53.29 ft³
